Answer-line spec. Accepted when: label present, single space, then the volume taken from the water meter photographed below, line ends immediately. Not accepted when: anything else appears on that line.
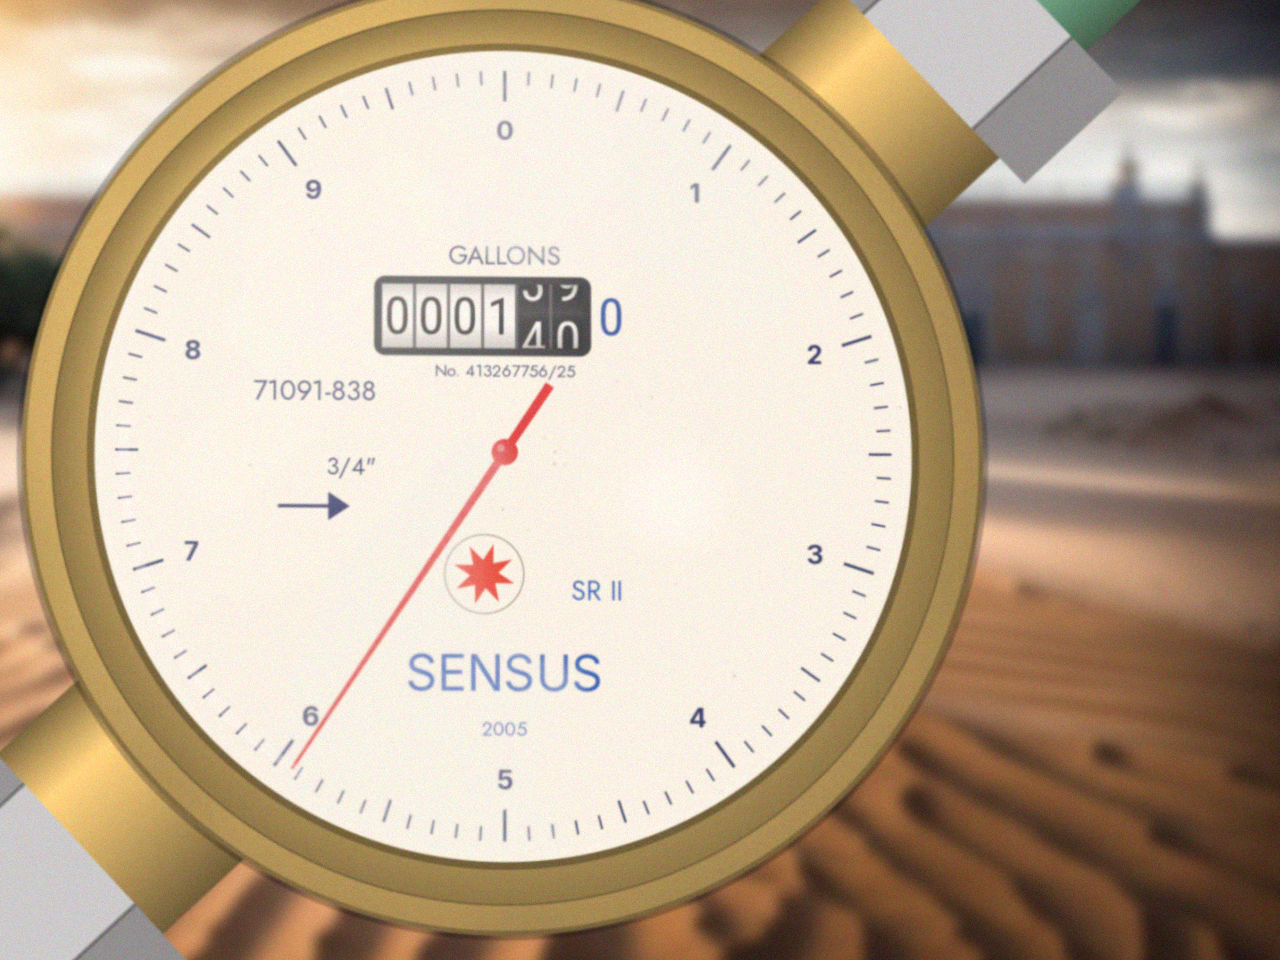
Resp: 1395.9 gal
